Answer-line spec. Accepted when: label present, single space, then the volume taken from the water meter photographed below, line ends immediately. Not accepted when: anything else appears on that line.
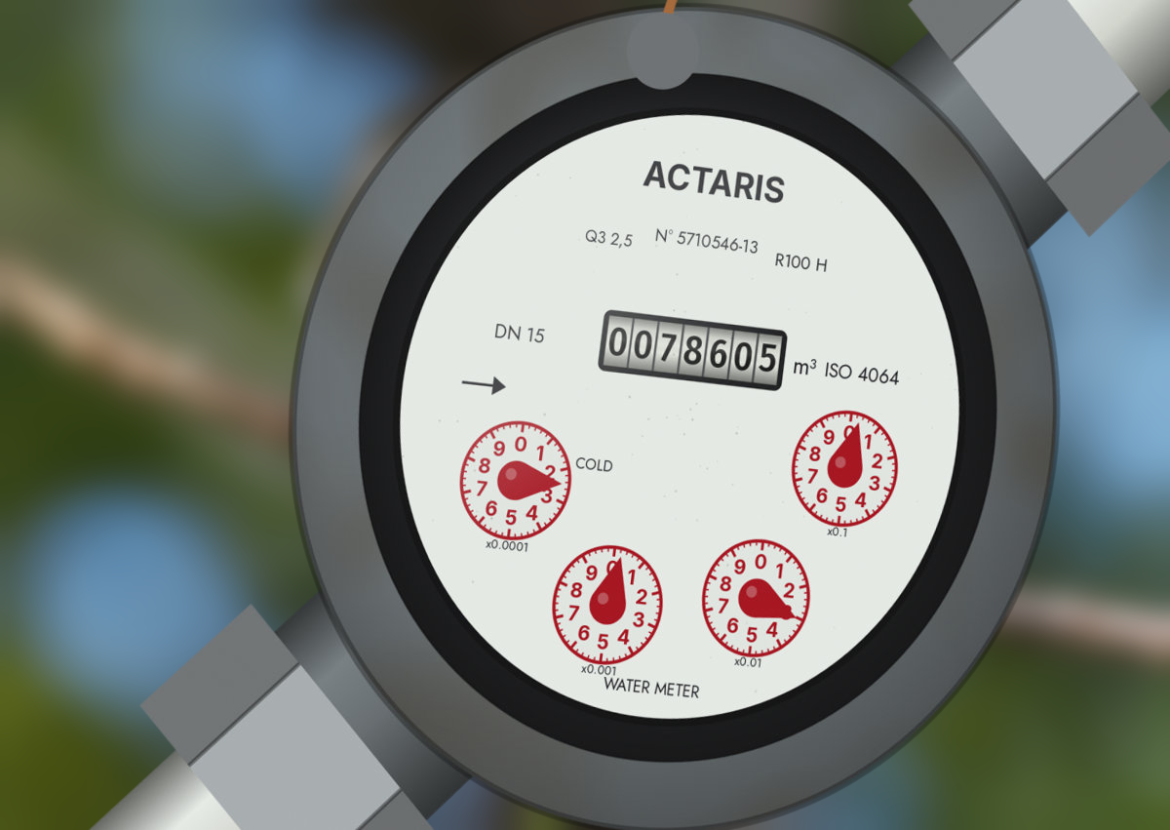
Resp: 78605.0302 m³
